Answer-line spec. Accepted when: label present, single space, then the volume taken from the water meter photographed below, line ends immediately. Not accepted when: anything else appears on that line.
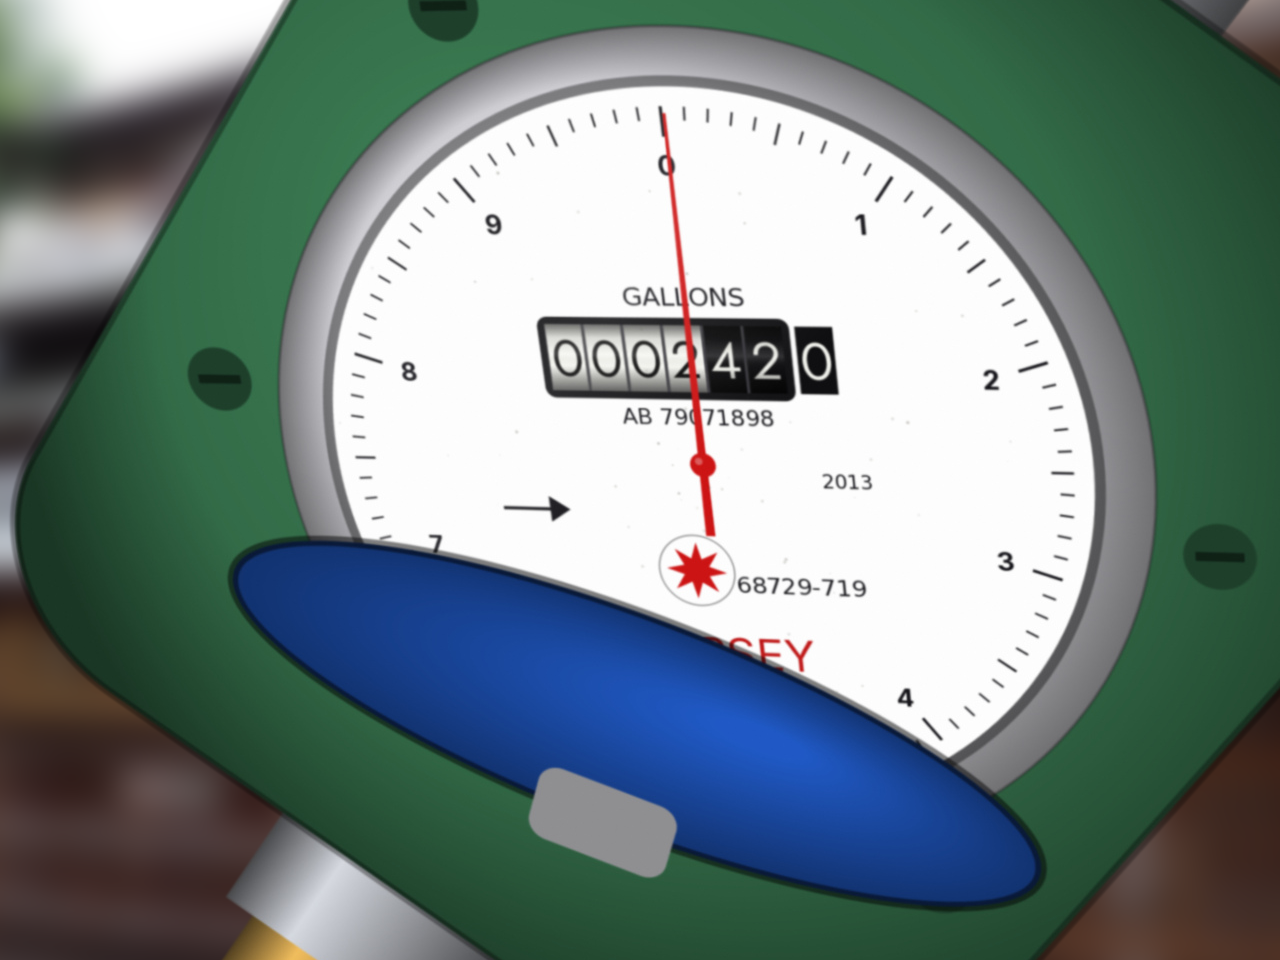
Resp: 2420.0 gal
